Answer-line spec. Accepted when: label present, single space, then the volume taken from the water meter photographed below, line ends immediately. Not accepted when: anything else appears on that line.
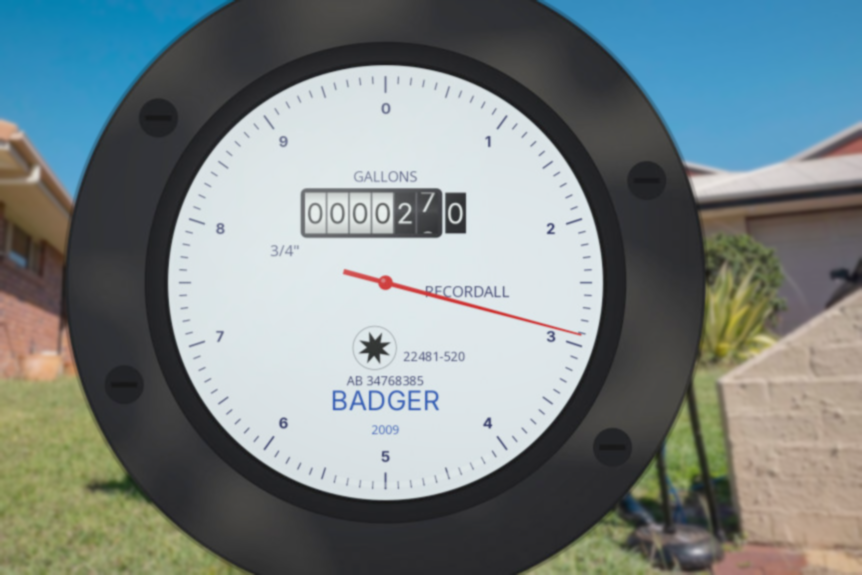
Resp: 272.9 gal
